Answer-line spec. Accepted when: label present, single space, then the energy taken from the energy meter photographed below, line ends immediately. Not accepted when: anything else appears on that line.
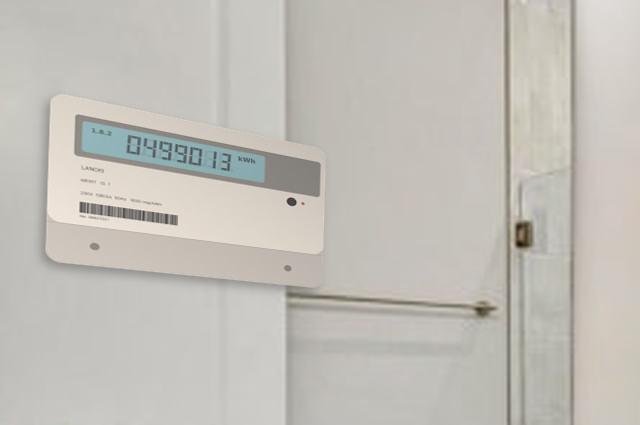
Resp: 499013 kWh
